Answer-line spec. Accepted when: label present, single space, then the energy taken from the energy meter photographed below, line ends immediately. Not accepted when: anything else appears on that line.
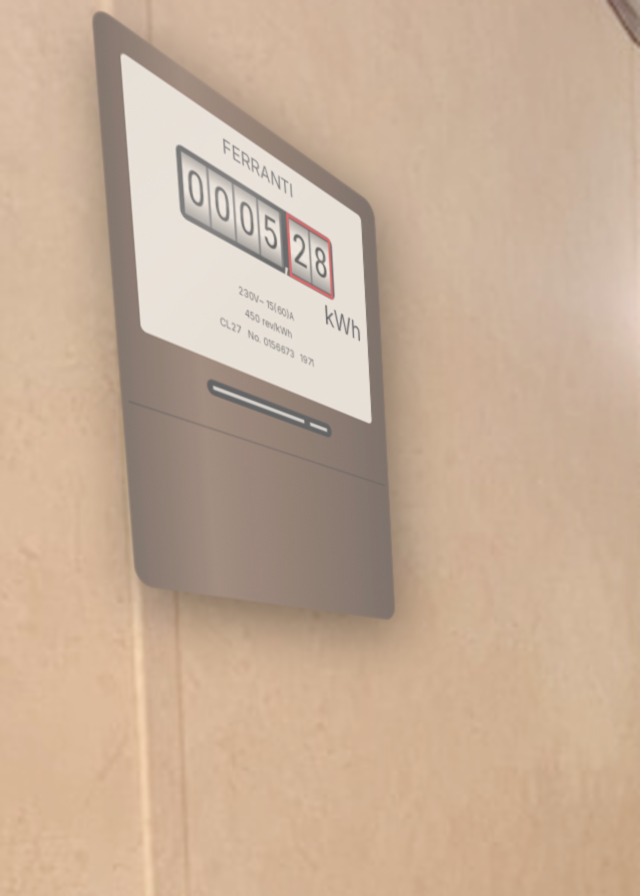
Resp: 5.28 kWh
